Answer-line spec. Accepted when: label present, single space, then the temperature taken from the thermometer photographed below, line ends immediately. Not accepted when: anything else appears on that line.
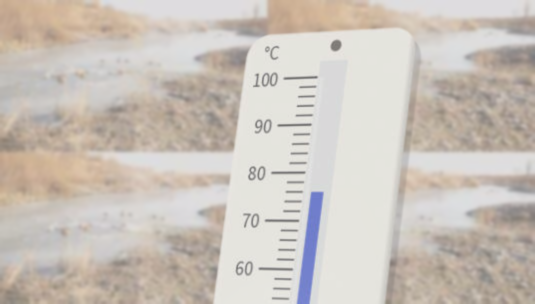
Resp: 76 °C
